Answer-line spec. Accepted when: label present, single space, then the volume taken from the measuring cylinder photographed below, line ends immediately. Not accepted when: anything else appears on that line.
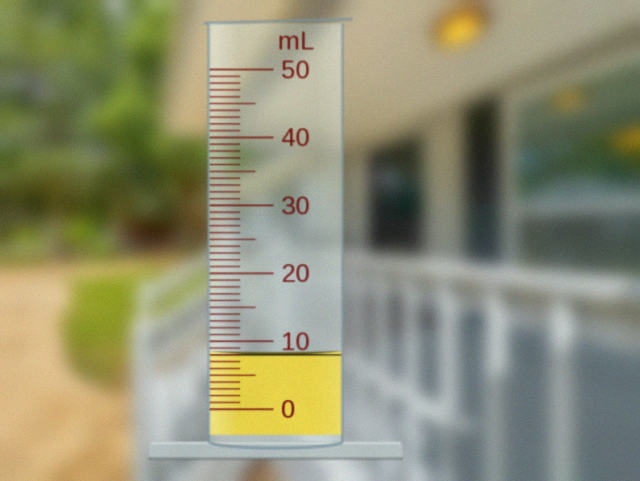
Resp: 8 mL
